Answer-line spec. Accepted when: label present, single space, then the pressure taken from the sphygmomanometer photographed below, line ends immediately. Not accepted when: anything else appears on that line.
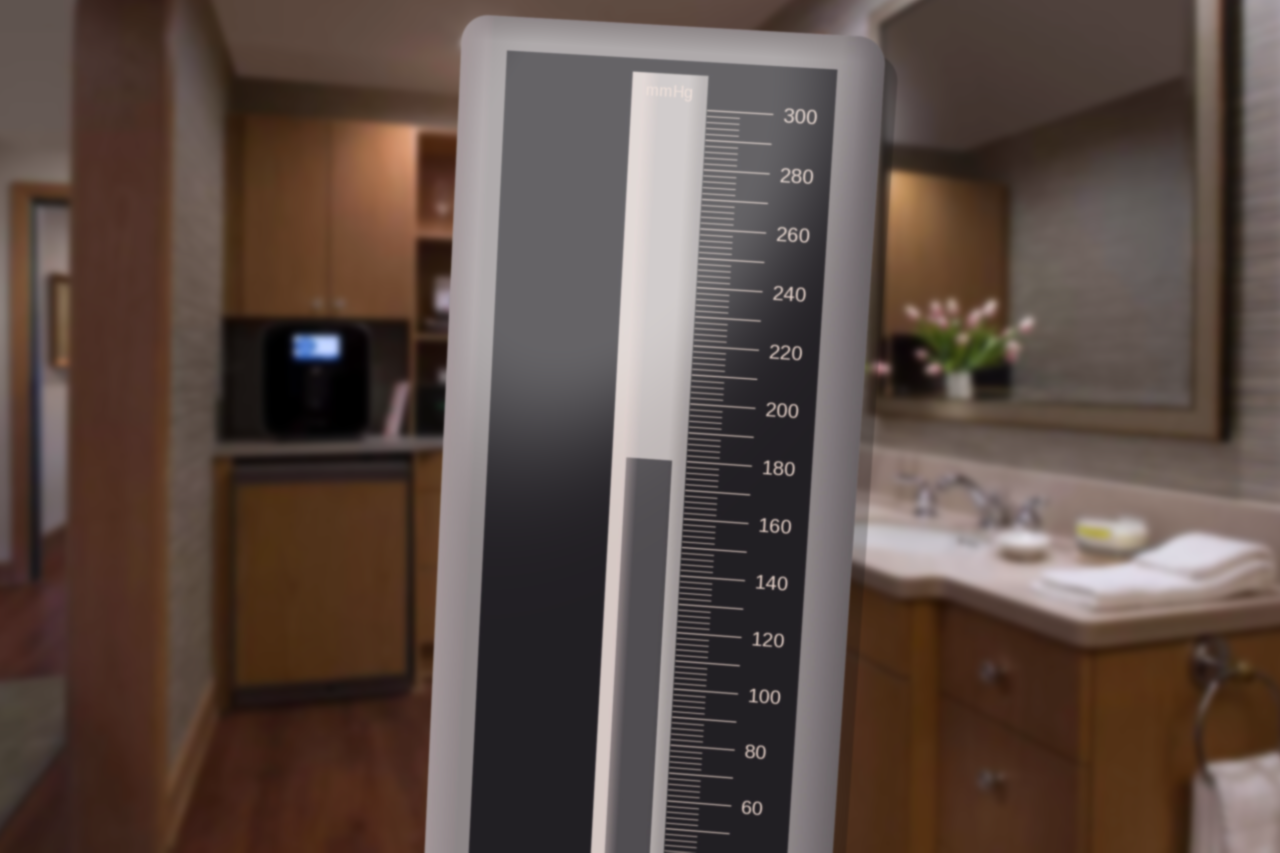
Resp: 180 mmHg
